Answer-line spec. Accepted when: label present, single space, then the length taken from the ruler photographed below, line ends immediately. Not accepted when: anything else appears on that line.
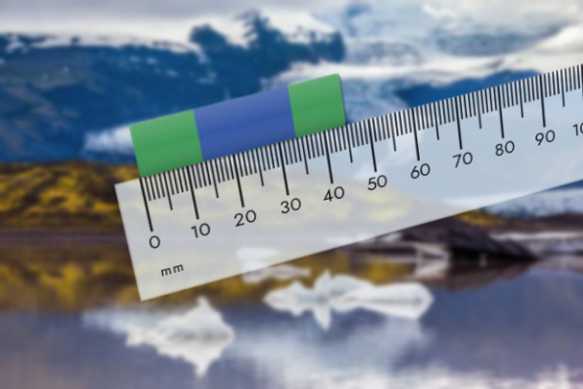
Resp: 45 mm
